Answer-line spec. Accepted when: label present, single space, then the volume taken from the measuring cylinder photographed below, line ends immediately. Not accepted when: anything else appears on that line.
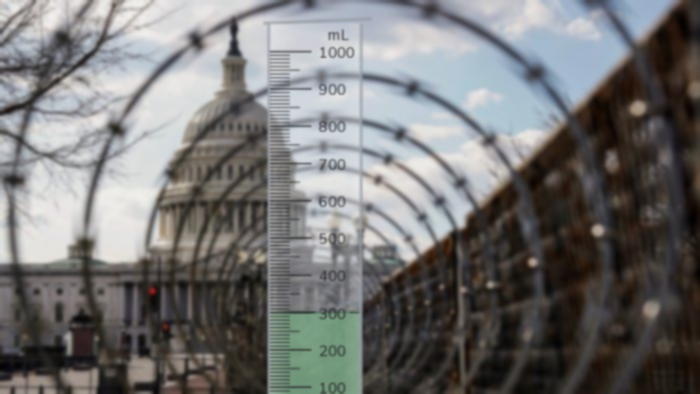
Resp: 300 mL
